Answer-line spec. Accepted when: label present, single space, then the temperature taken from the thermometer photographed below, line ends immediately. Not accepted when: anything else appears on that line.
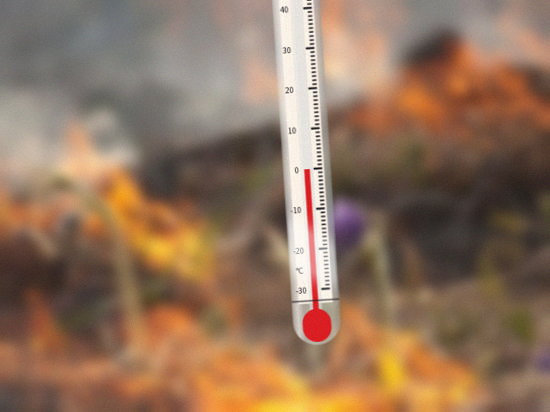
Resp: 0 °C
